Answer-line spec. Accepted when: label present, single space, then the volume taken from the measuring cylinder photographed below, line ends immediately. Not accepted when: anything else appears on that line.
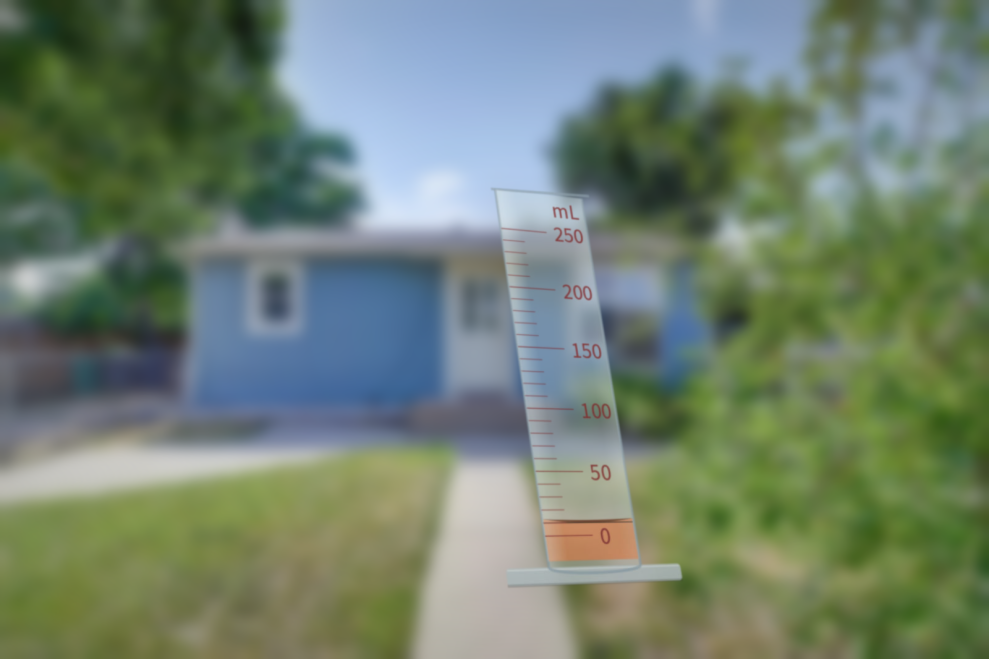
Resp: 10 mL
